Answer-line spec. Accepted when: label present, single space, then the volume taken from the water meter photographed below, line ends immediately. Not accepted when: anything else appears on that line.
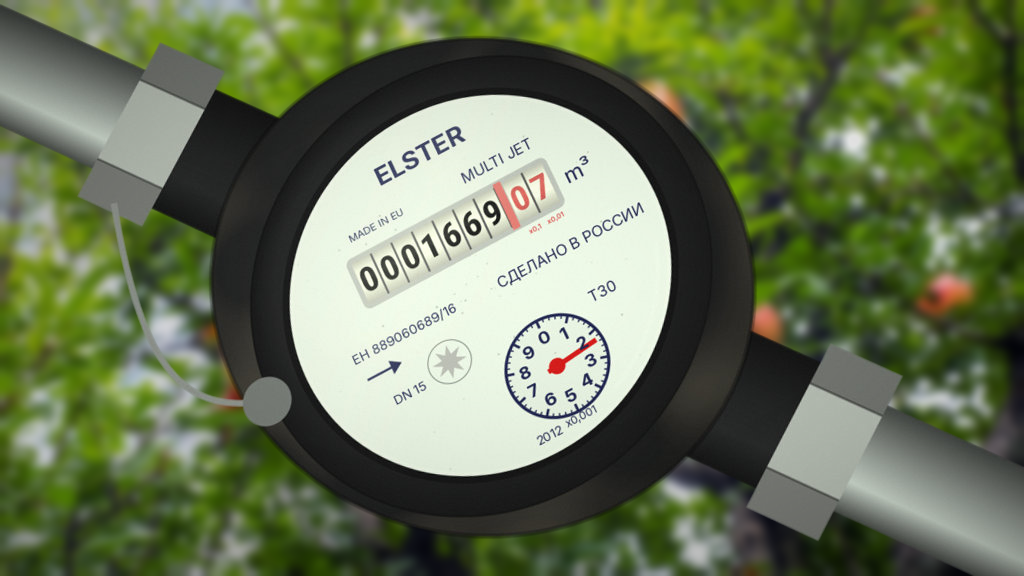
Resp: 1669.072 m³
